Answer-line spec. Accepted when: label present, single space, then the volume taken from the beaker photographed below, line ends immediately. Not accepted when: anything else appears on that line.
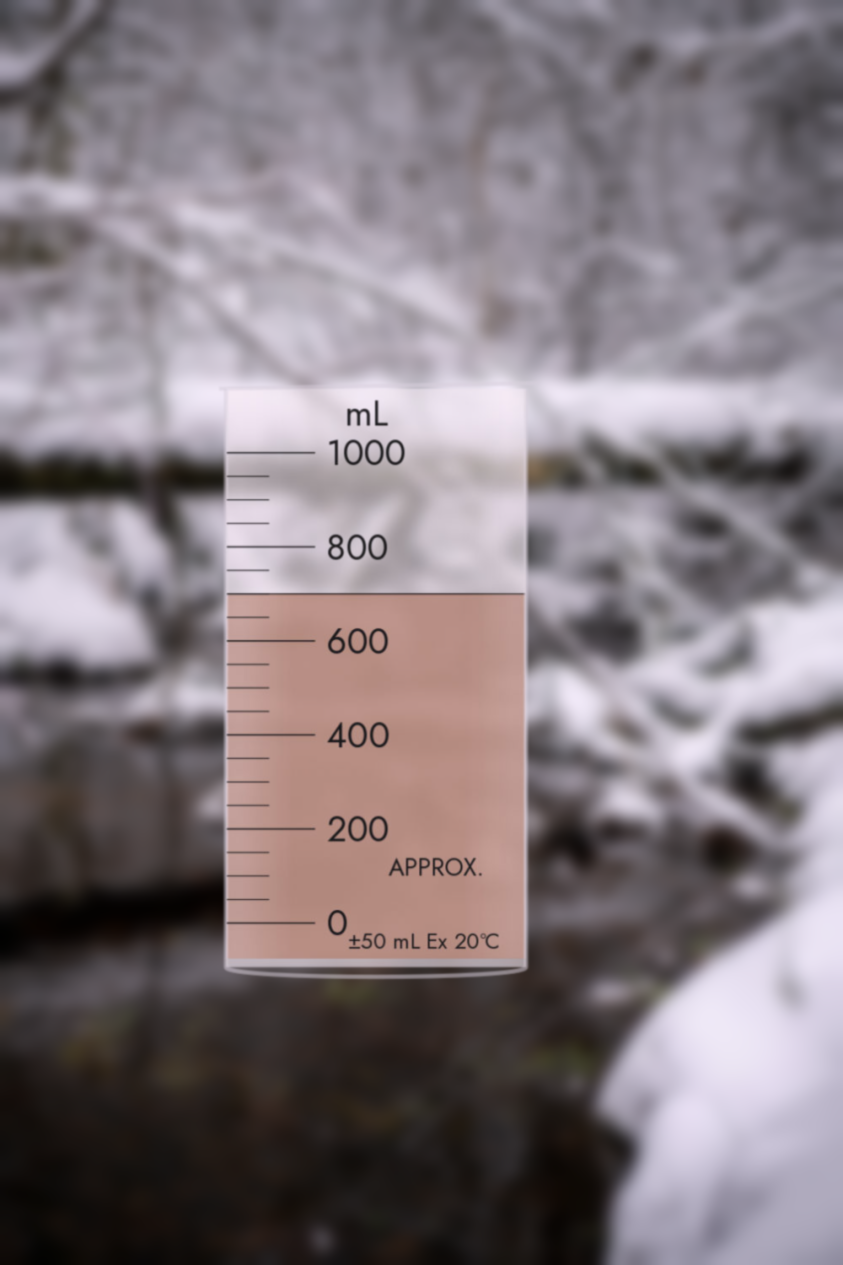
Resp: 700 mL
